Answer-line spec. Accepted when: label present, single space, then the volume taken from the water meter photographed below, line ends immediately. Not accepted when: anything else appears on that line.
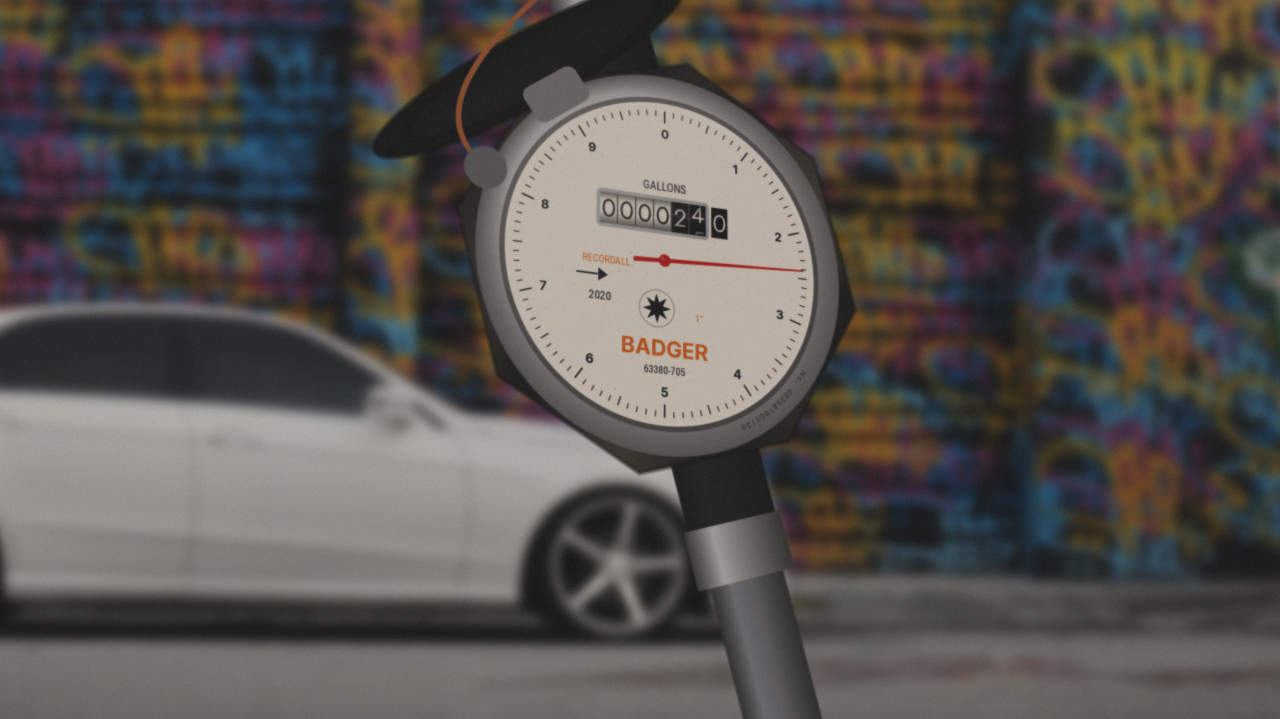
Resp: 242.4 gal
